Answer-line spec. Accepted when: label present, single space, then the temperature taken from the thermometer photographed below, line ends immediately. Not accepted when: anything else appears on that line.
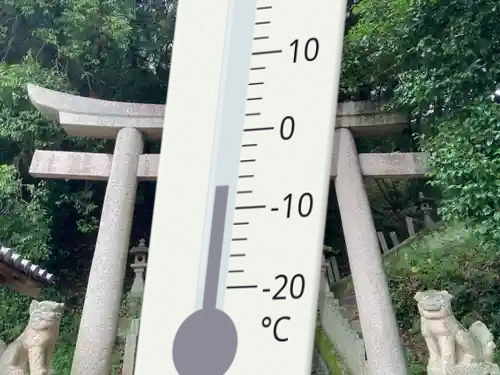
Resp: -7 °C
